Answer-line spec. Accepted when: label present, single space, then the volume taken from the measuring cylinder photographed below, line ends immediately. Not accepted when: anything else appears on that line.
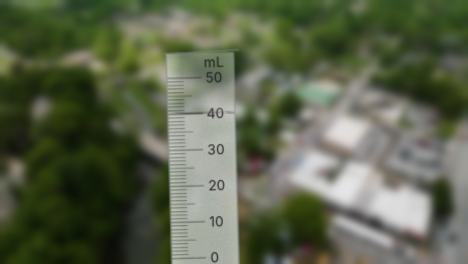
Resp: 40 mL
